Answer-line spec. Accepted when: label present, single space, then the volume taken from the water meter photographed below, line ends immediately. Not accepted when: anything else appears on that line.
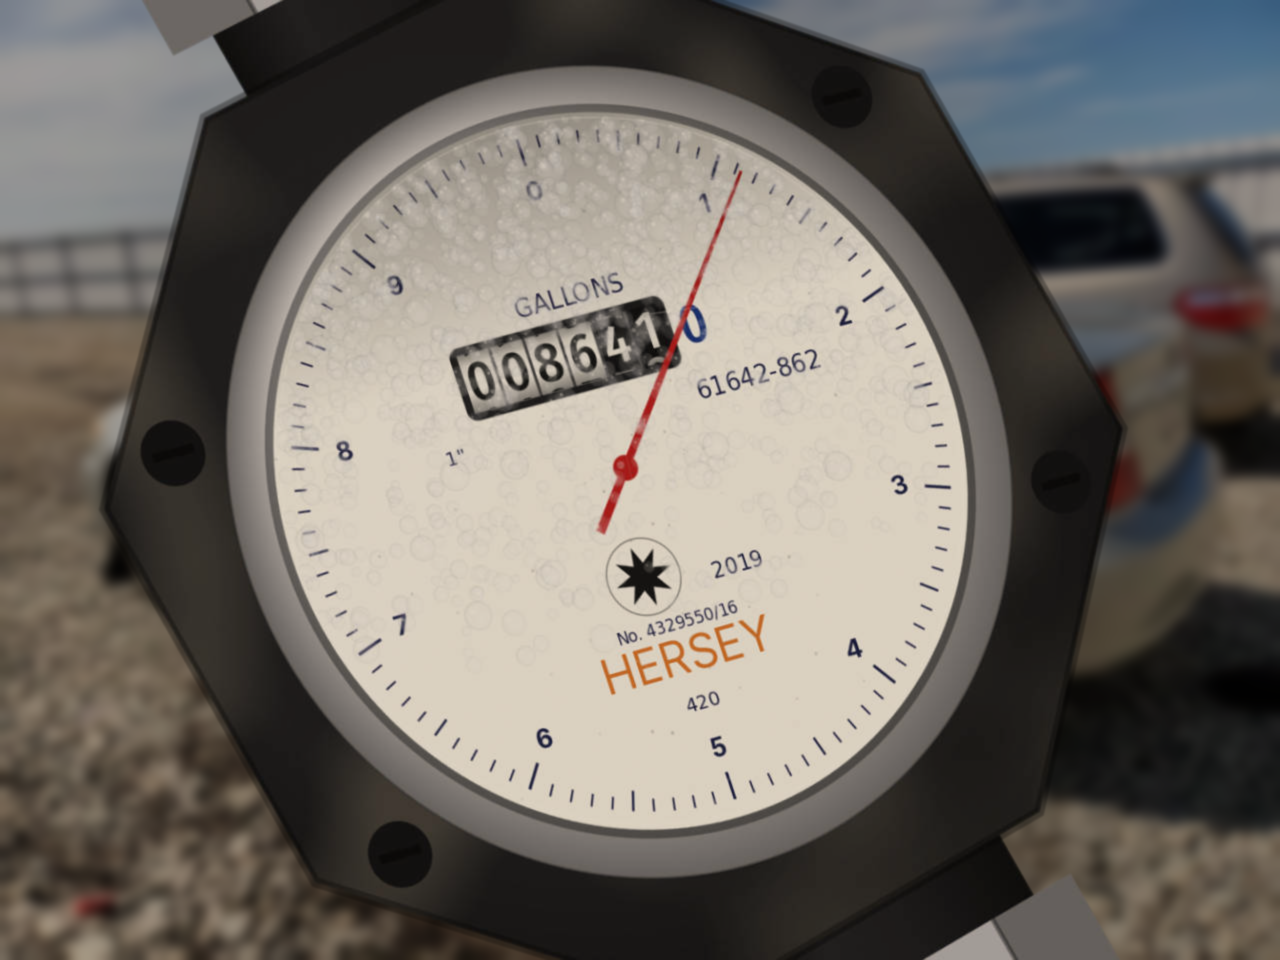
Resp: 86411.1 gal
